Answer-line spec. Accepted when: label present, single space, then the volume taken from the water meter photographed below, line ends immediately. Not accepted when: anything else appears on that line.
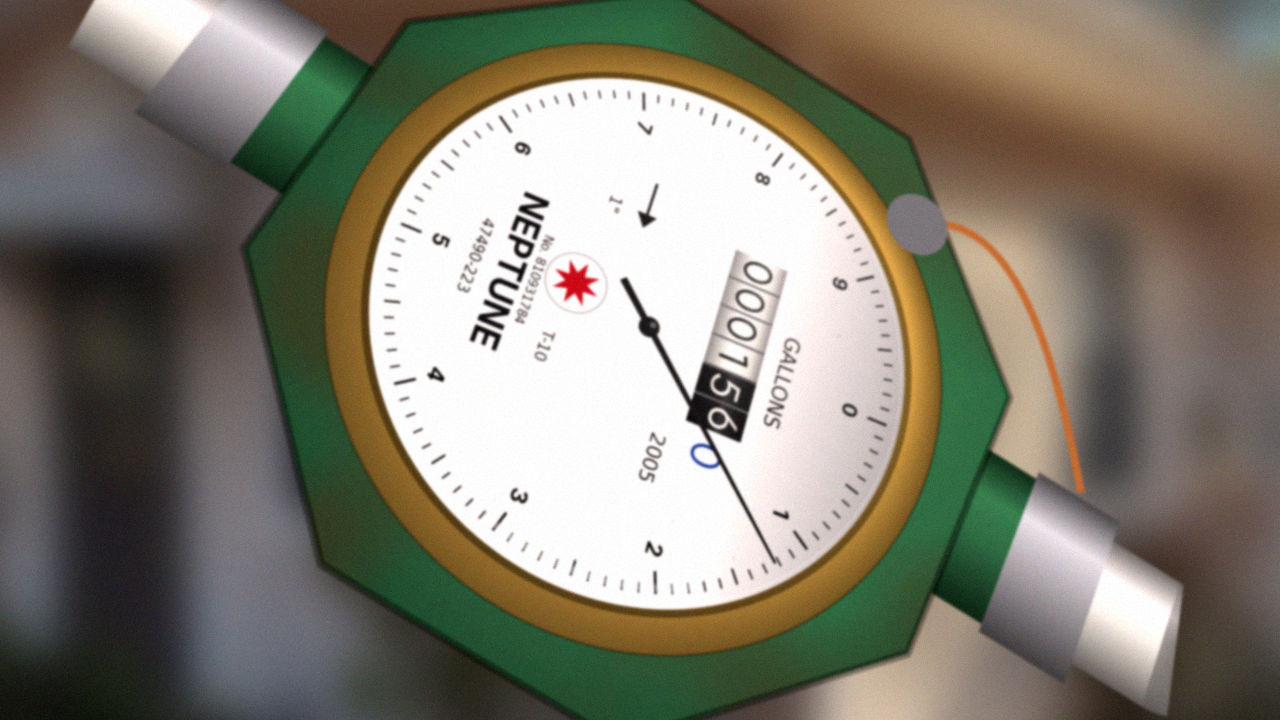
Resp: 1561.2 gal
